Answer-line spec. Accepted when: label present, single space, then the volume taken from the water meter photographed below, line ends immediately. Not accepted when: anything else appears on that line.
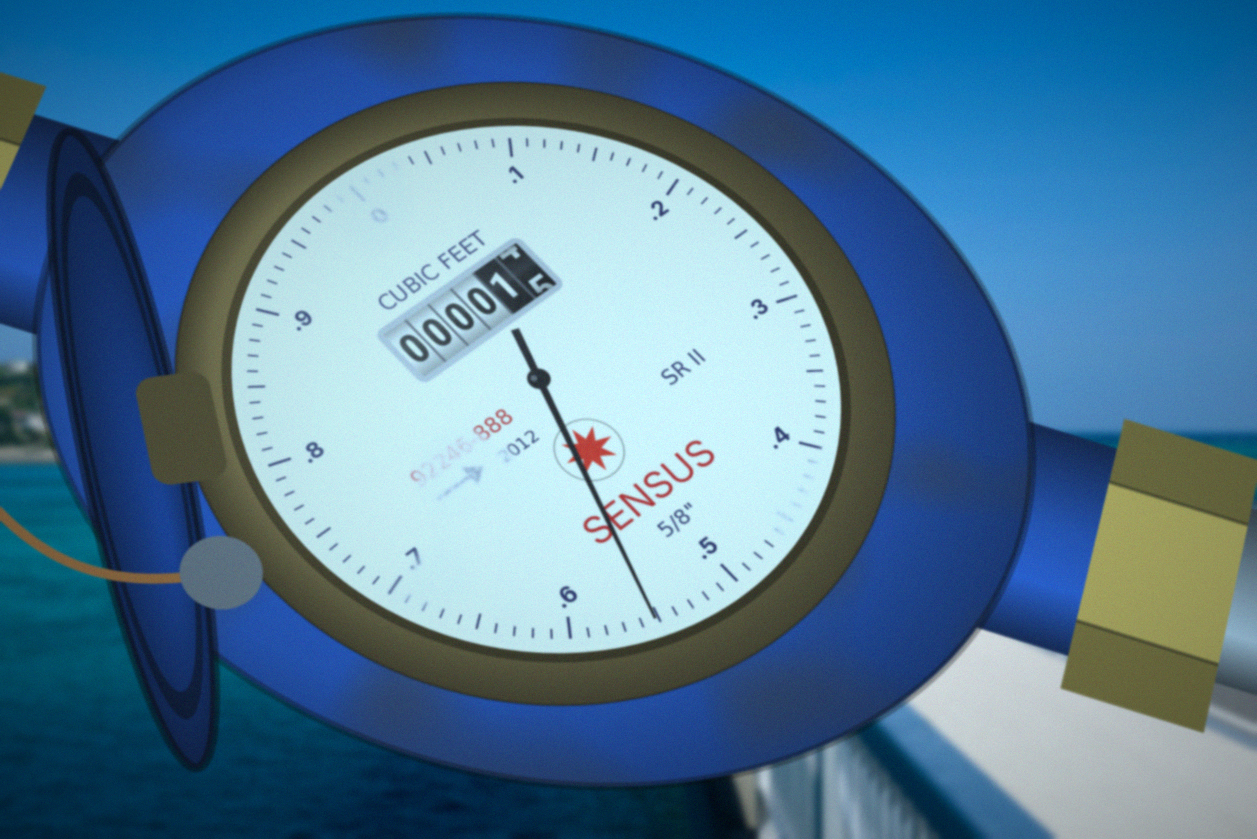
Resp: 14.55 ft³
